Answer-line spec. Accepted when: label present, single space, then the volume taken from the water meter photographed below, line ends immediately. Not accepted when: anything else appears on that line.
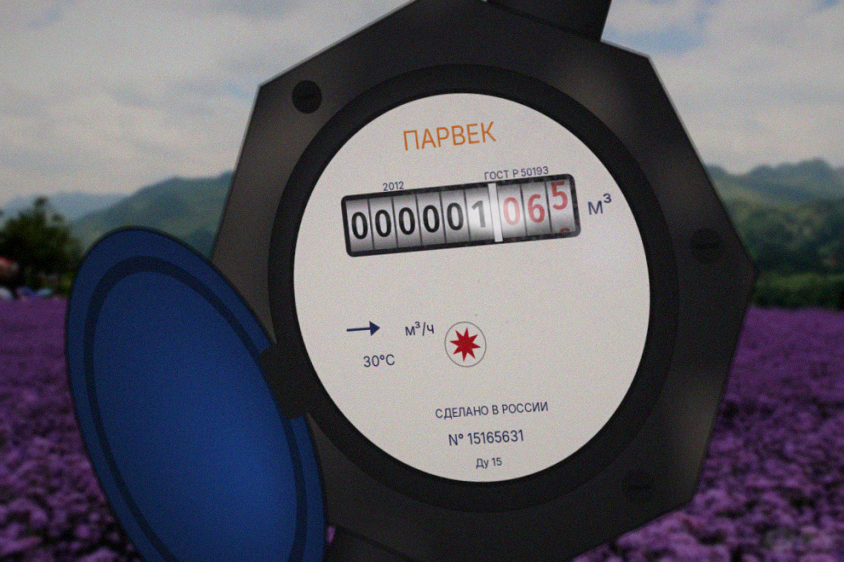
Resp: 1.065 m³
